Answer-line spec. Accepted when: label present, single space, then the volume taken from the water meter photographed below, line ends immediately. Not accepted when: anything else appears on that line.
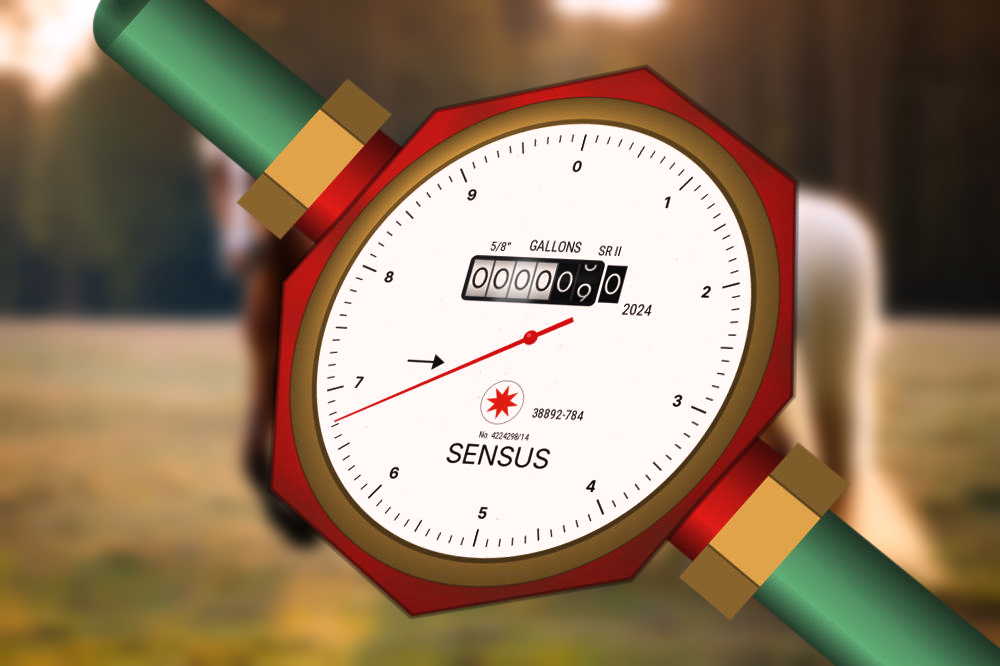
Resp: 86.7 gal
